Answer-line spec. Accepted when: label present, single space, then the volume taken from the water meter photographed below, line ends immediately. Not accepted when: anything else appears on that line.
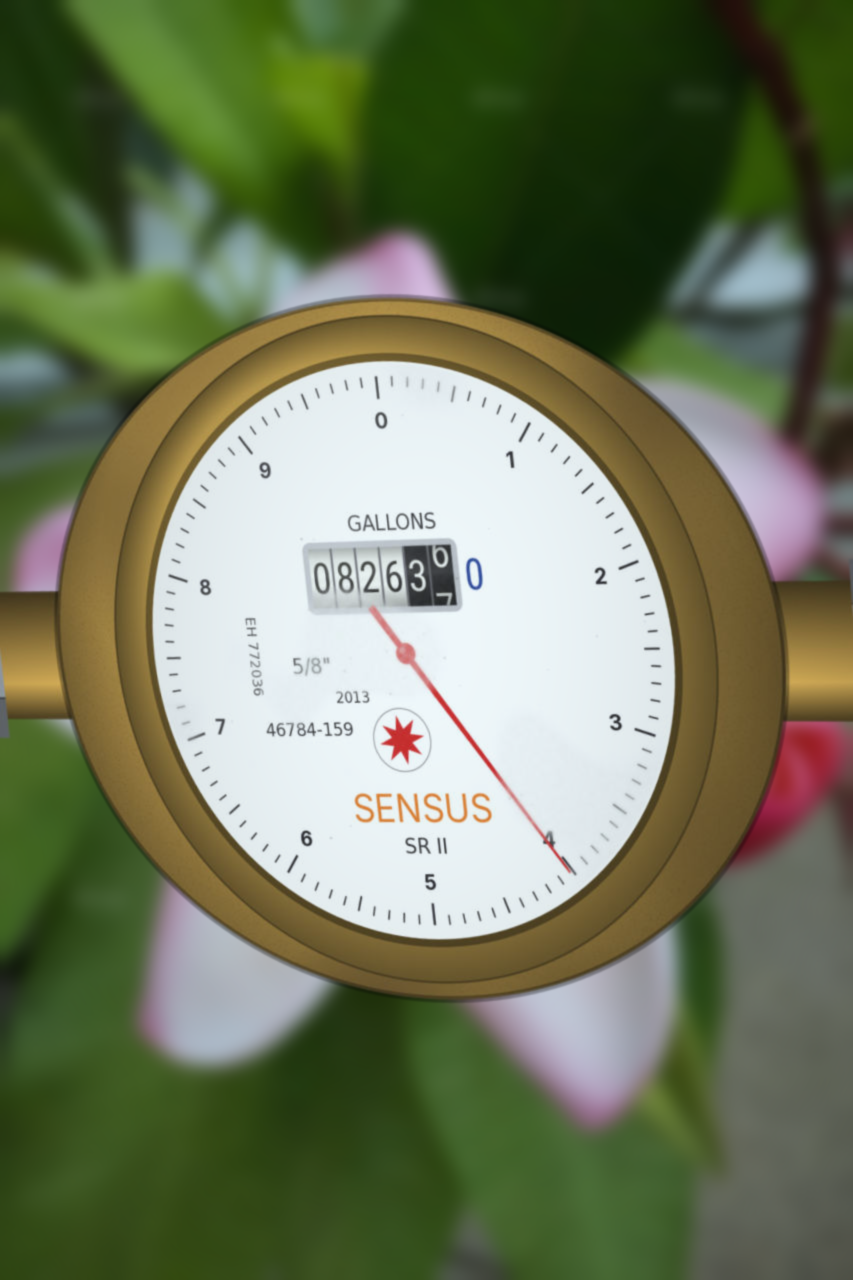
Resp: 826364.0 gal
